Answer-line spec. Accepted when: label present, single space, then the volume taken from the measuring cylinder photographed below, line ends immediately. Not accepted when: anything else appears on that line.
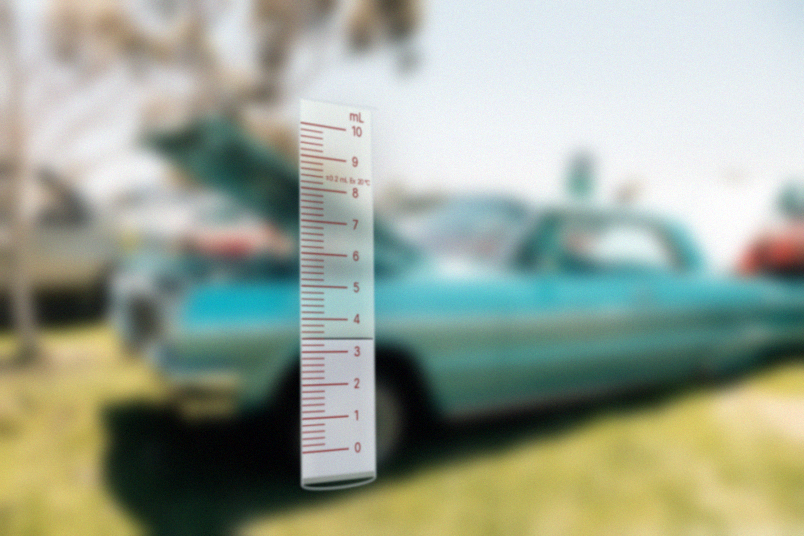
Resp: 3.4 mL
